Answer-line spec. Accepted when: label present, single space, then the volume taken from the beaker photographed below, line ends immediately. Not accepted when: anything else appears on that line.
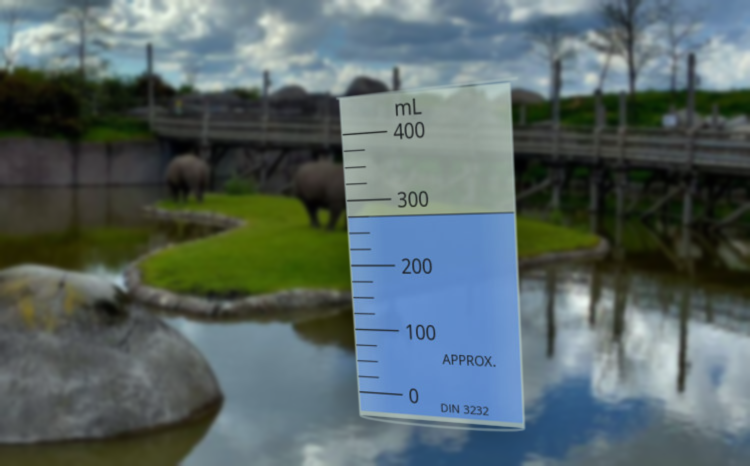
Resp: 275 mL
